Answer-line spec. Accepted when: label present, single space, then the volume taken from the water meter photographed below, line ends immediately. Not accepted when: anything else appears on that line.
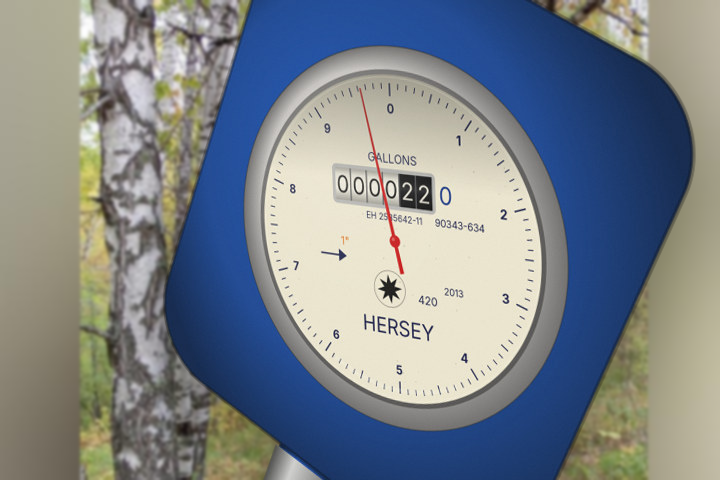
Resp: 219.6 gal
